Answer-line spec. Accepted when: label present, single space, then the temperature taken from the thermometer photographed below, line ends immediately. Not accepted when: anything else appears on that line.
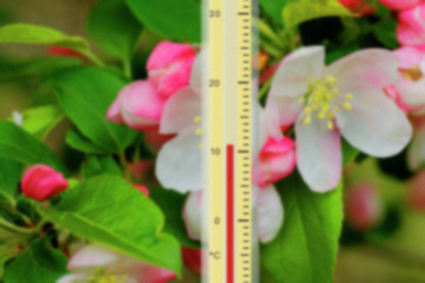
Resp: 11 °C
